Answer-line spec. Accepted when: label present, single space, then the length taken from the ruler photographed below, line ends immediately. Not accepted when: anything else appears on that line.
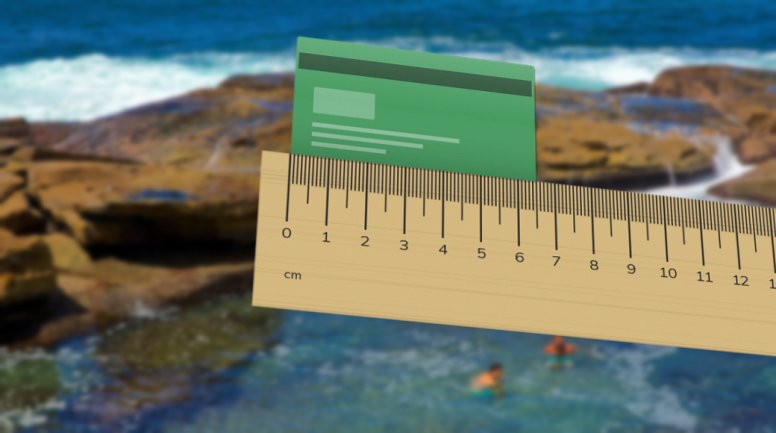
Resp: 6.5 cm
